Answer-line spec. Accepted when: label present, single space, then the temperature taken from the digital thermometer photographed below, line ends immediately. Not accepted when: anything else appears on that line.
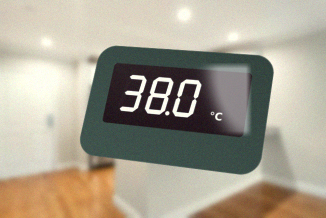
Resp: 38.0 °C
